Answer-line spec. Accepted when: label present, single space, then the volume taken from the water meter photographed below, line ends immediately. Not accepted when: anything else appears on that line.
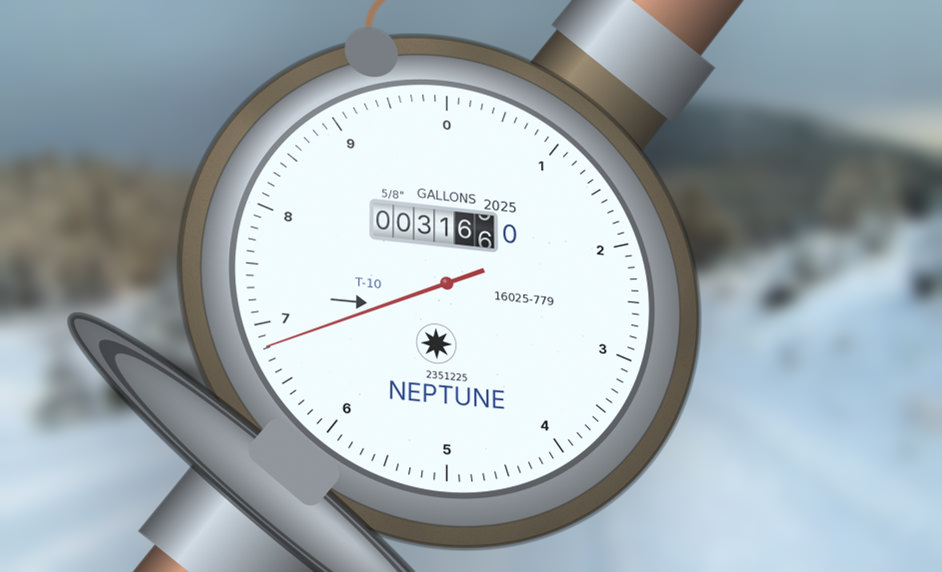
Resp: 31656.8 gal
